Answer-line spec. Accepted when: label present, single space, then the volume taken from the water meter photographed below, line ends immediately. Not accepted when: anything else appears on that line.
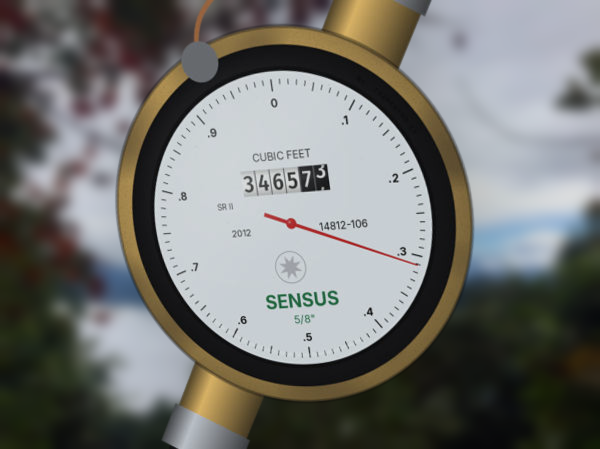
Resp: 346573.31 ft³
